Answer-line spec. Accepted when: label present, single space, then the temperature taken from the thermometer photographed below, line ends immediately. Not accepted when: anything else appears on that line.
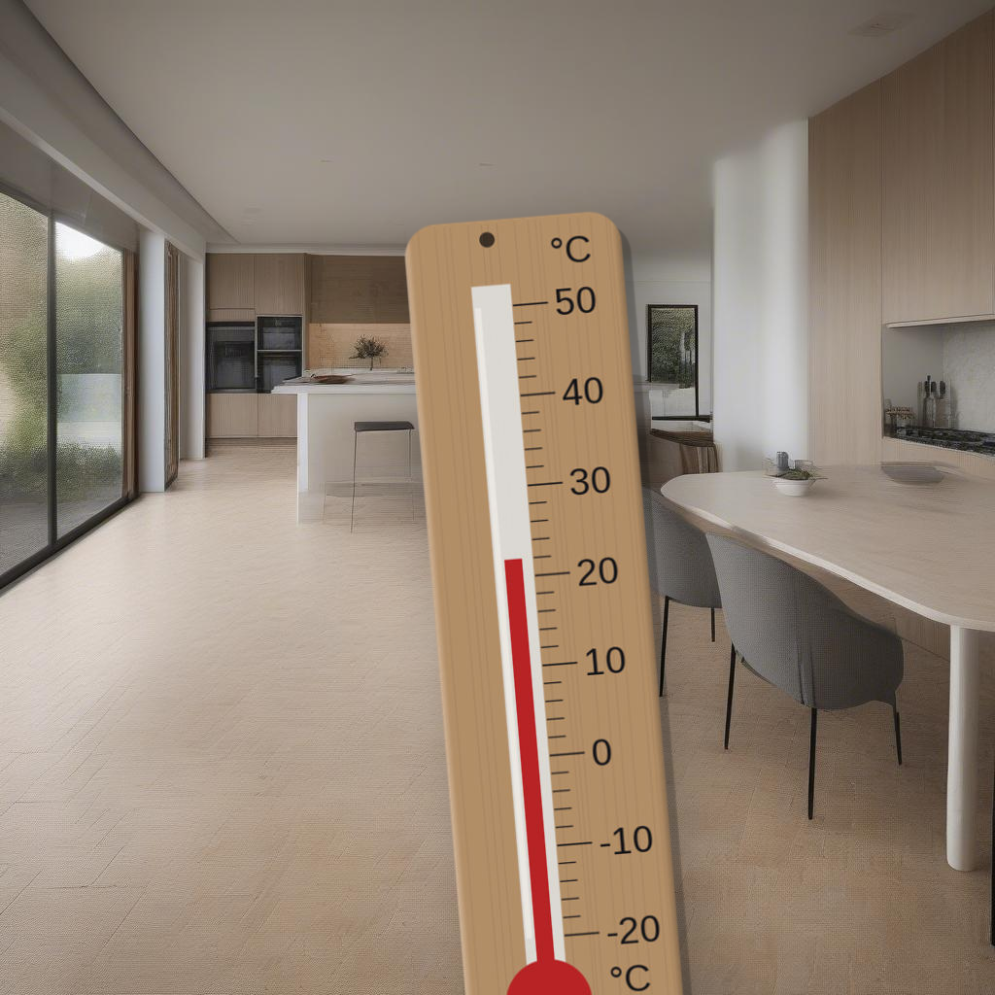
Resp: 22 °C
